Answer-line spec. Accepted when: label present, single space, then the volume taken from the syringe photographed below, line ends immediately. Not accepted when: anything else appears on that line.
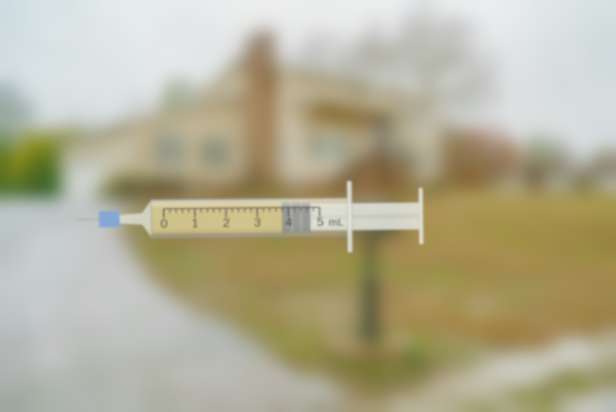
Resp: 3.8 mL
